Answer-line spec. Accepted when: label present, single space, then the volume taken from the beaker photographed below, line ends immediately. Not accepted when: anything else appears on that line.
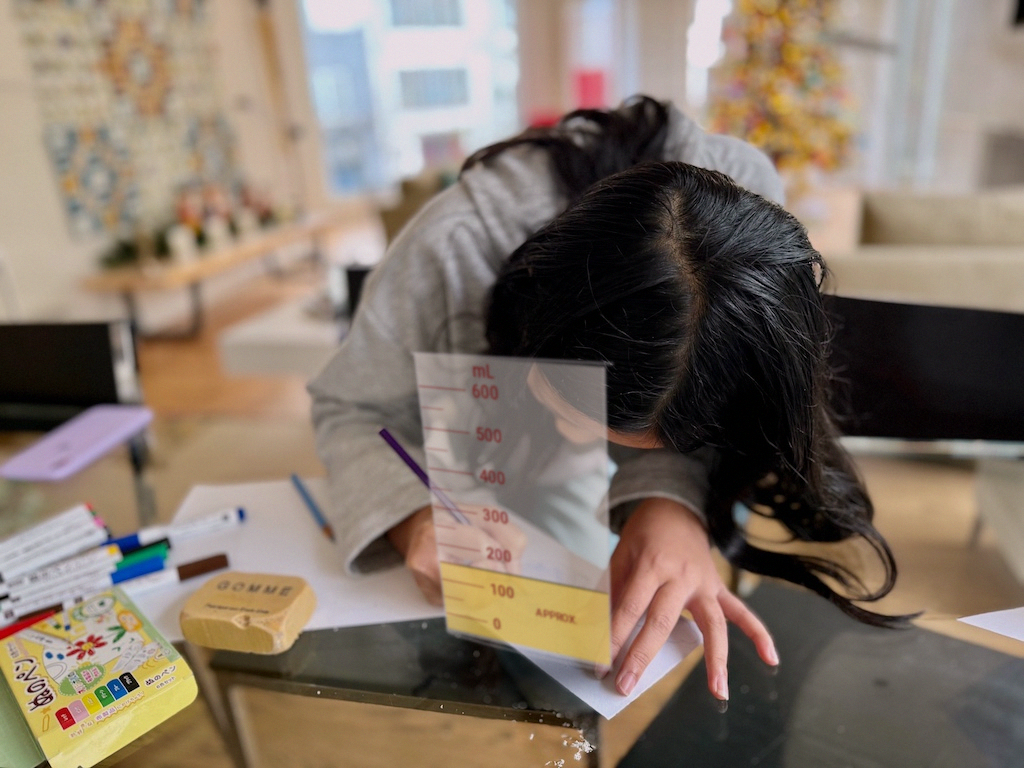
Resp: 150 mL
